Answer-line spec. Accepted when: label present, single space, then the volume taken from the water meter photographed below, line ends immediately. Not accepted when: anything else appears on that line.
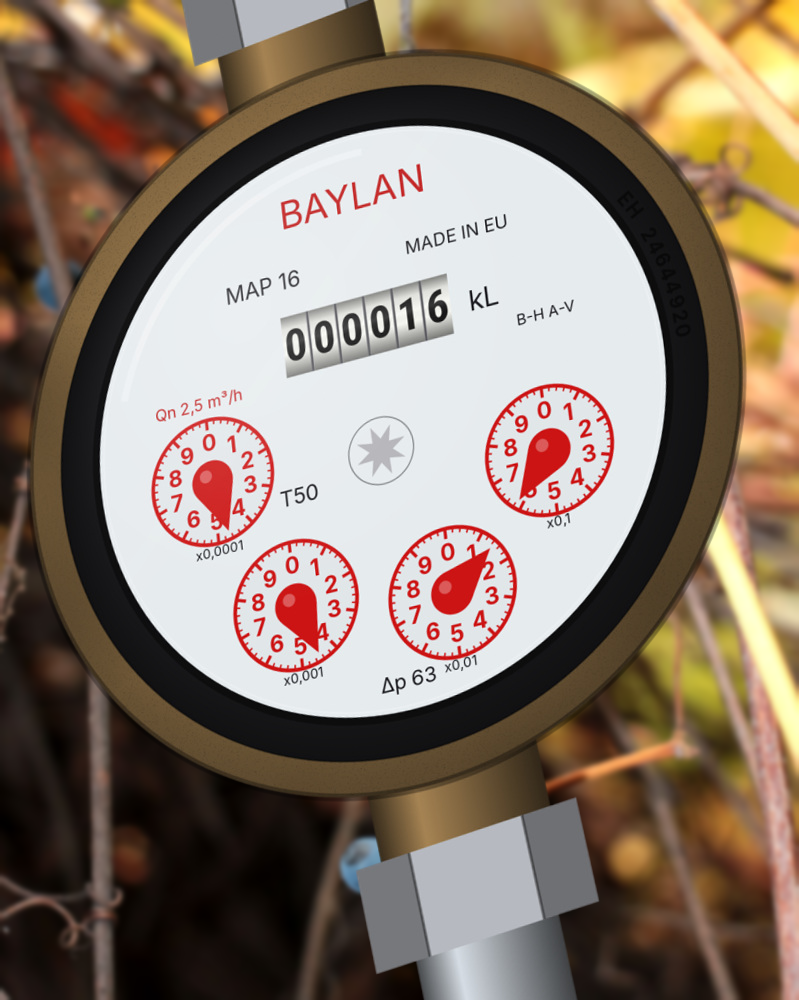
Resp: 16.6144 kL
